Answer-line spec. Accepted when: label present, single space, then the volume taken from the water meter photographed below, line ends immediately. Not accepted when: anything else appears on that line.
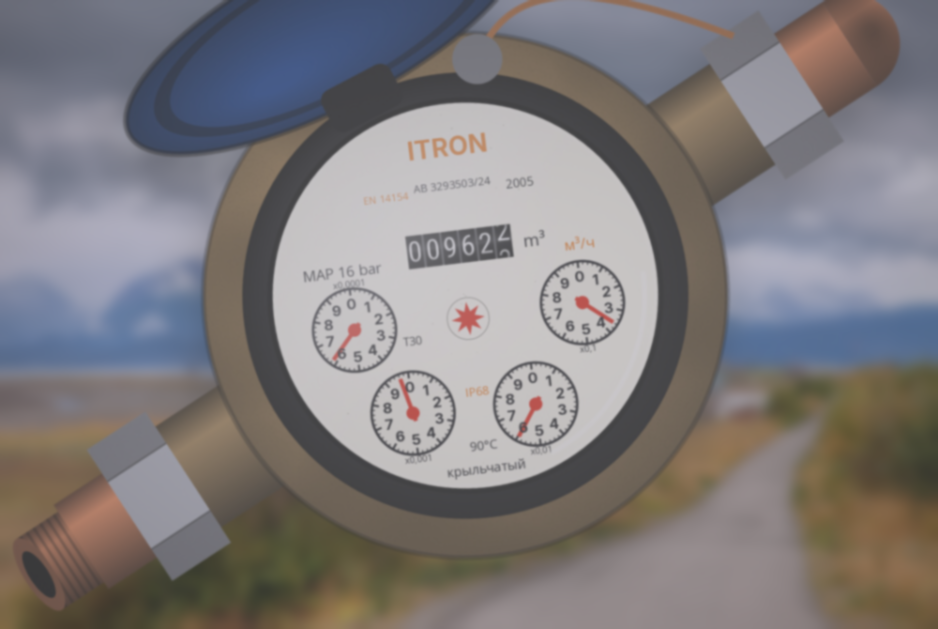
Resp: 9622.3596 m³
